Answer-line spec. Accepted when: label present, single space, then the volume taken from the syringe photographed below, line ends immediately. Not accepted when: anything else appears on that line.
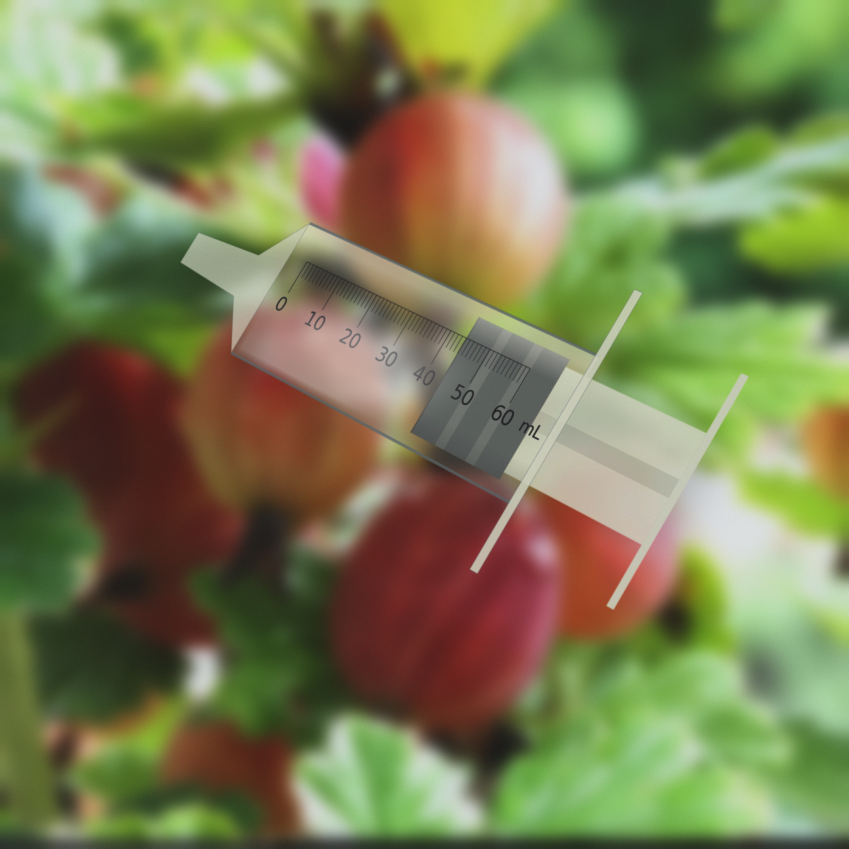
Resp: 44 mL
